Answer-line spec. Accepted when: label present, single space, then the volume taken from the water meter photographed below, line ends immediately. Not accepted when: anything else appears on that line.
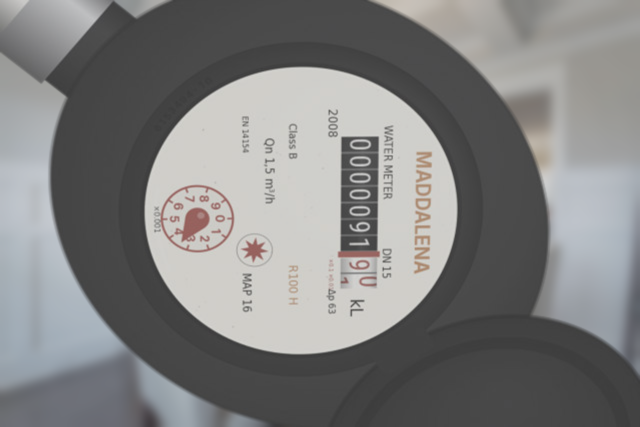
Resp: 91.903 kL
